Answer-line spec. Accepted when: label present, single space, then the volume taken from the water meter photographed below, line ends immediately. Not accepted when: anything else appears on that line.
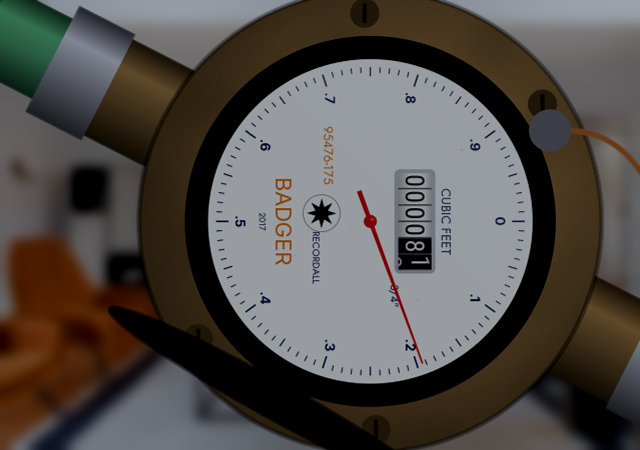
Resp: 81.19 ft³
